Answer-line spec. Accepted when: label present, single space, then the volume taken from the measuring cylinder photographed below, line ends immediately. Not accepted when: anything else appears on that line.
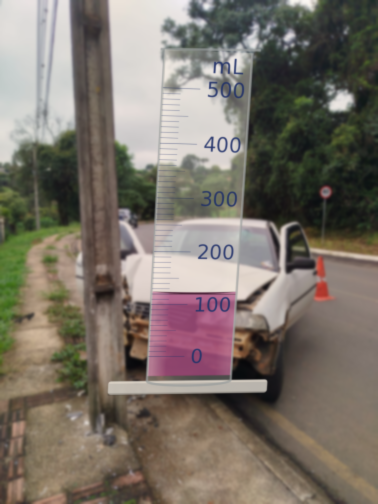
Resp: 120 mL
